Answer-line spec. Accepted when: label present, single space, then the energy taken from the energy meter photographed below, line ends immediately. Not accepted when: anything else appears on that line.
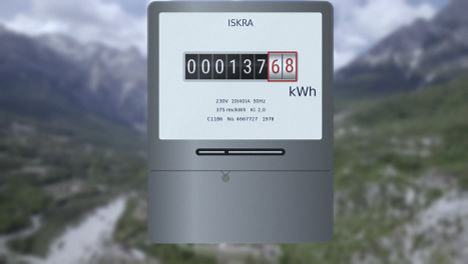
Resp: 137.68 kWh
